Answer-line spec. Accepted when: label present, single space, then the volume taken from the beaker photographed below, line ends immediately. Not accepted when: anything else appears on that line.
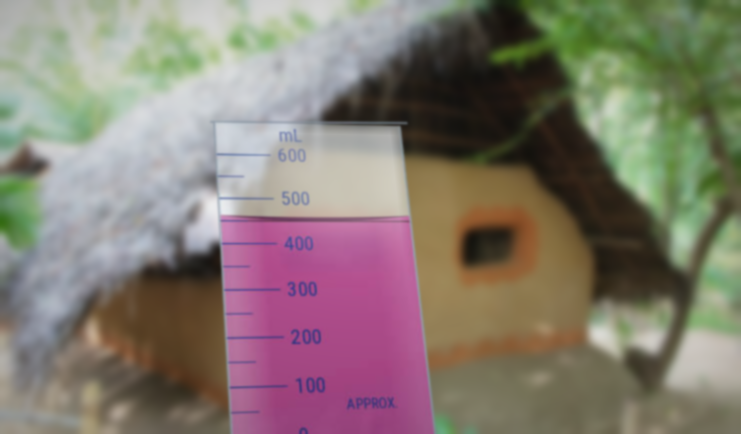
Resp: 450 mL
